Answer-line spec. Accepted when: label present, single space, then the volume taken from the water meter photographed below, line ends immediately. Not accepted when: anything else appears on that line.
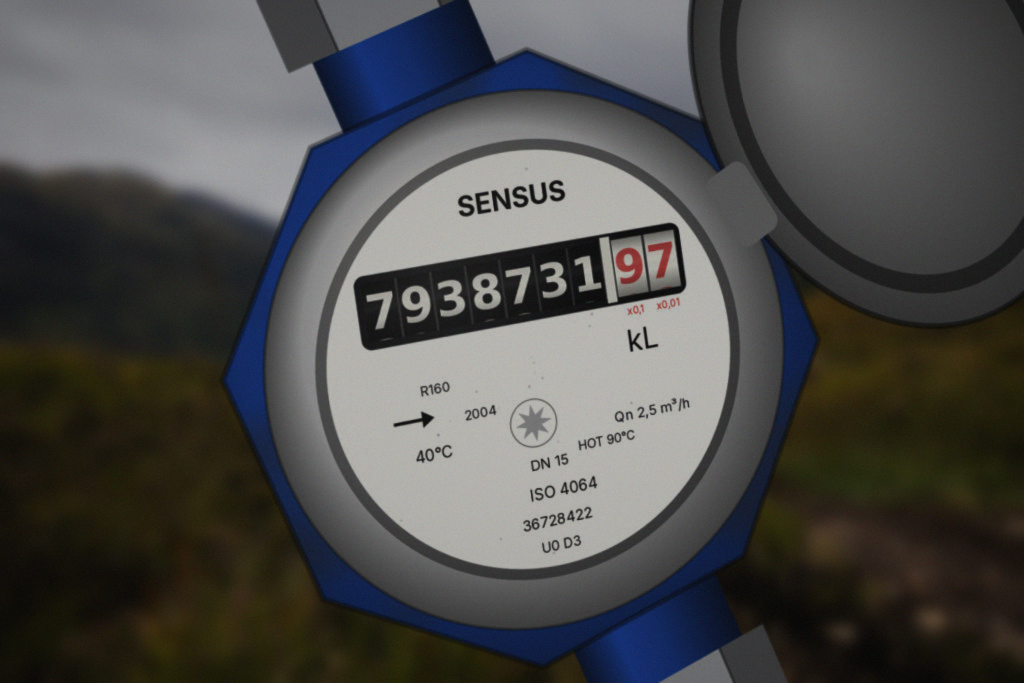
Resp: 7938731.97 kL
